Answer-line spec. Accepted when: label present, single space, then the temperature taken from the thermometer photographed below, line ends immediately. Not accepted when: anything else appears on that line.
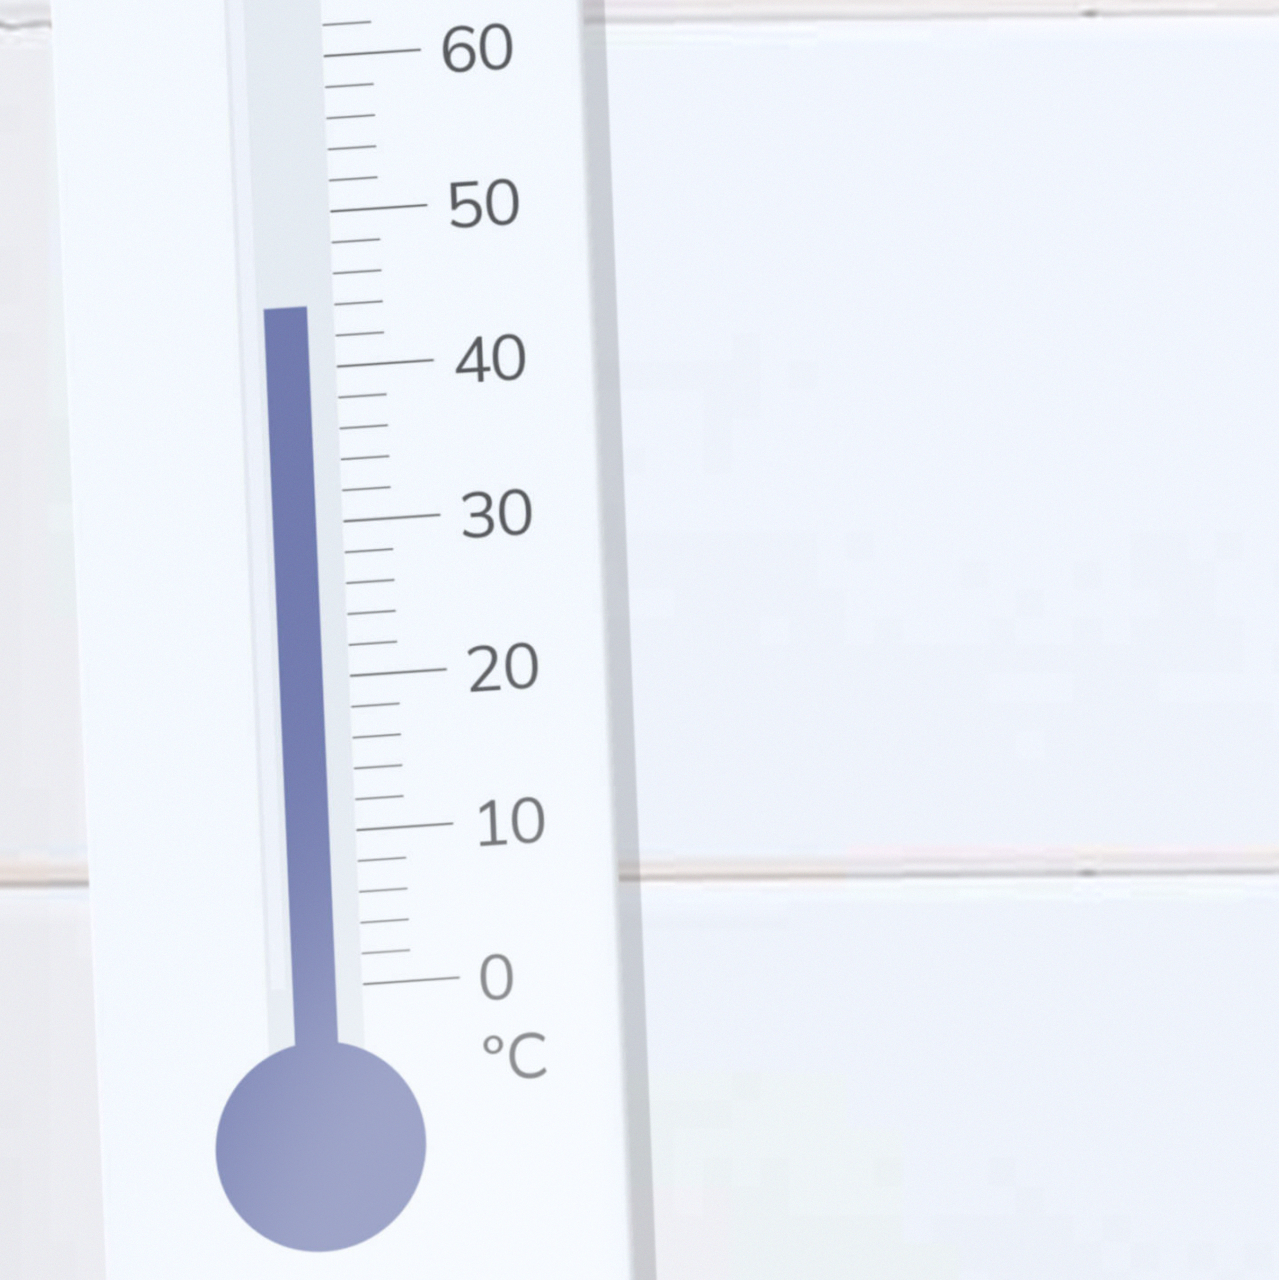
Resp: 44 °C
